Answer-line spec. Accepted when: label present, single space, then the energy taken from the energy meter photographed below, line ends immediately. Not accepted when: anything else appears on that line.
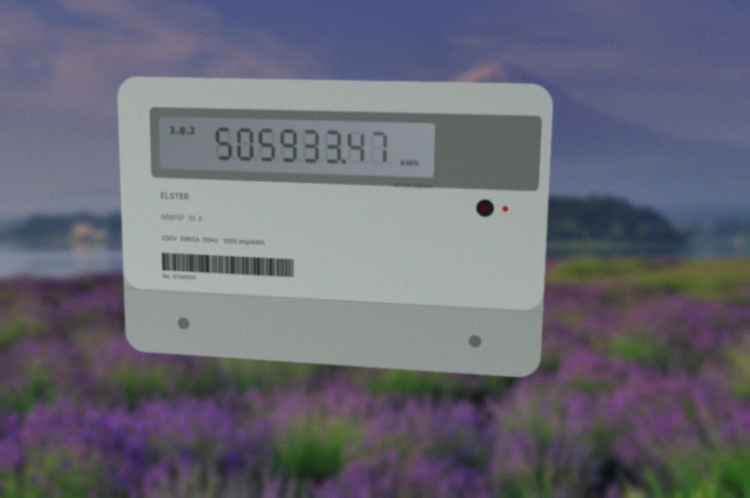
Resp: 505933.47 kWh
